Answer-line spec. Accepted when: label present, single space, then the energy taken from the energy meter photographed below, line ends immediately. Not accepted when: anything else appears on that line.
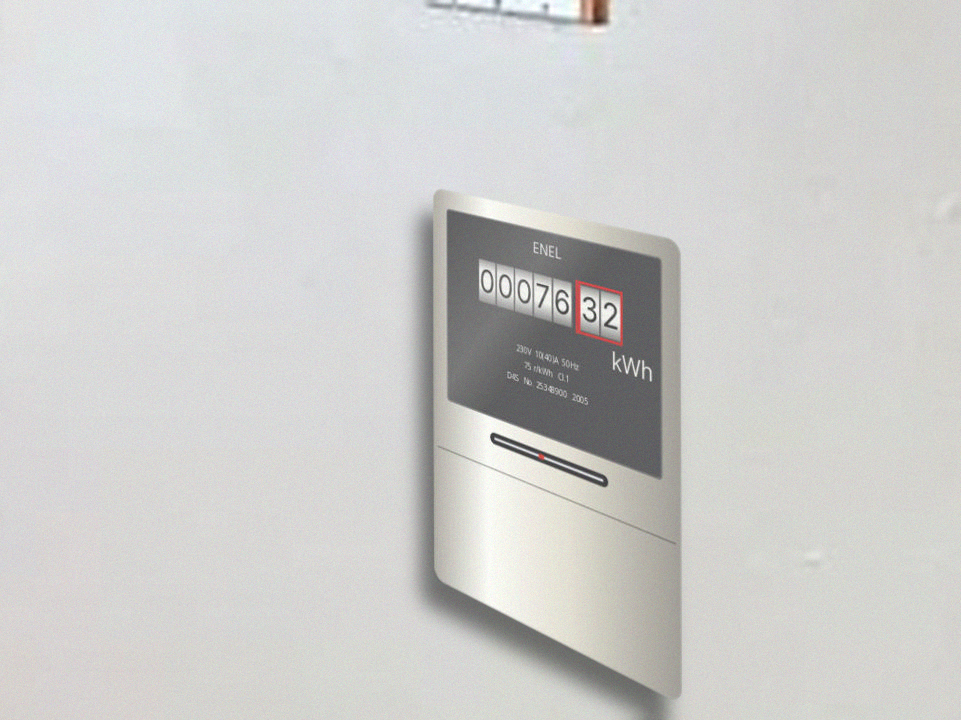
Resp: 76.32 kWh
